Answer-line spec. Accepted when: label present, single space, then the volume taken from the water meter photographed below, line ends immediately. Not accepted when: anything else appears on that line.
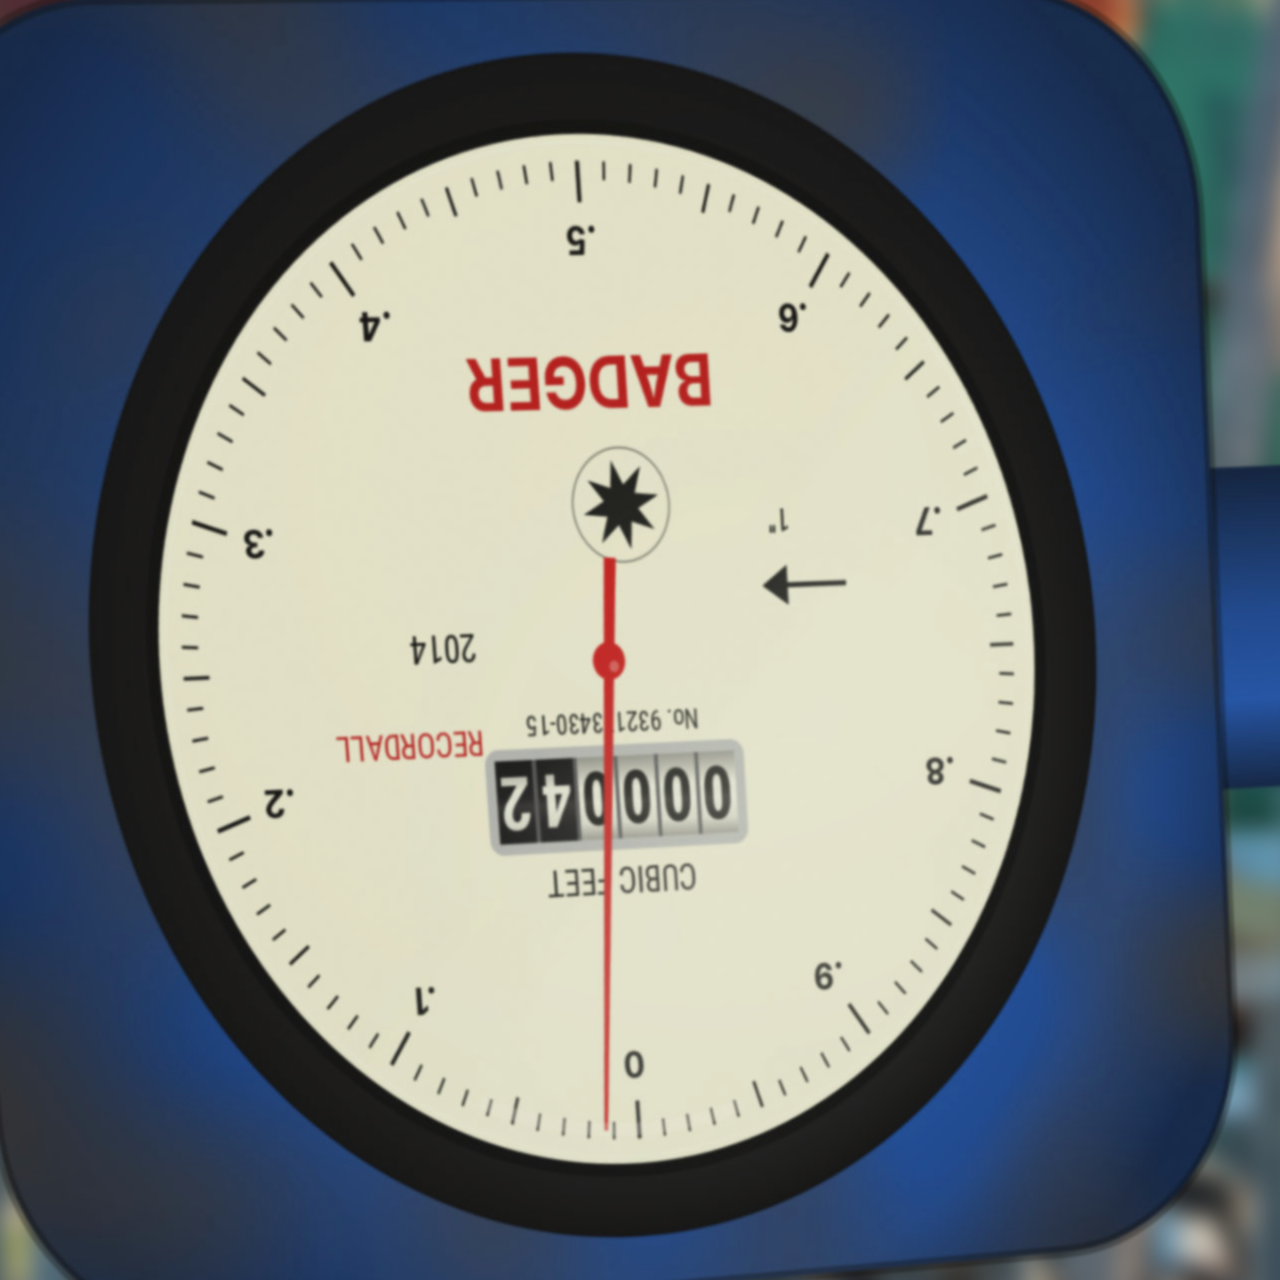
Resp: 42.01 ft³
